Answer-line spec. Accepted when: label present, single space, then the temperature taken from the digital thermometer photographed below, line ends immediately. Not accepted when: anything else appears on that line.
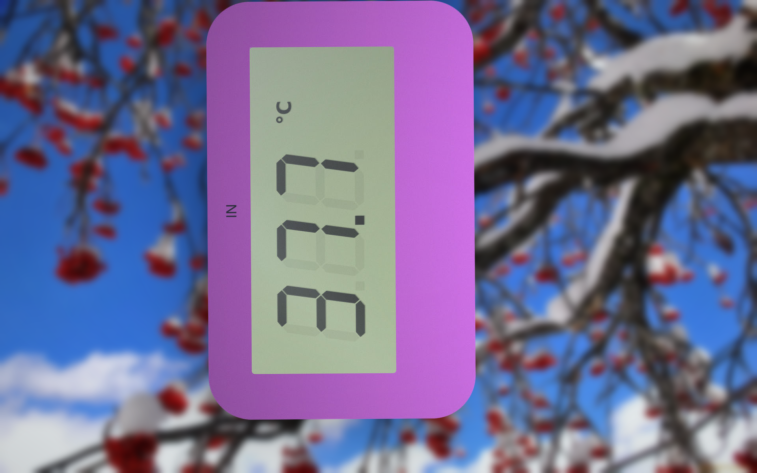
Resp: 37.7 °C
